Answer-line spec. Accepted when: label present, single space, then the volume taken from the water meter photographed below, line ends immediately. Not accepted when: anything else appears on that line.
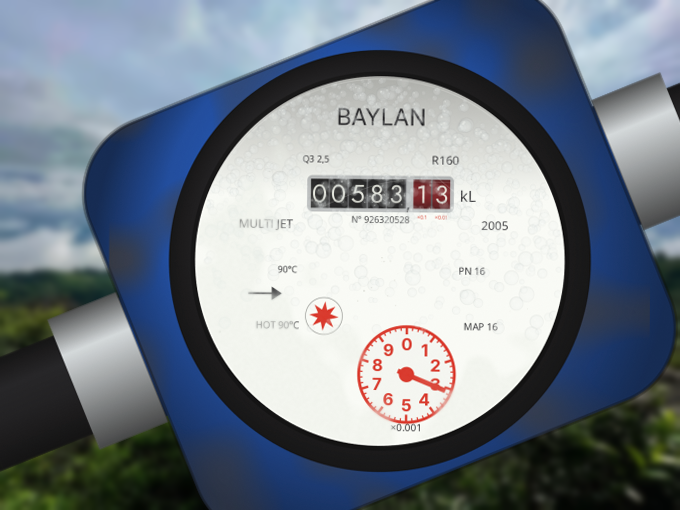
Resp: 583.133 kL
